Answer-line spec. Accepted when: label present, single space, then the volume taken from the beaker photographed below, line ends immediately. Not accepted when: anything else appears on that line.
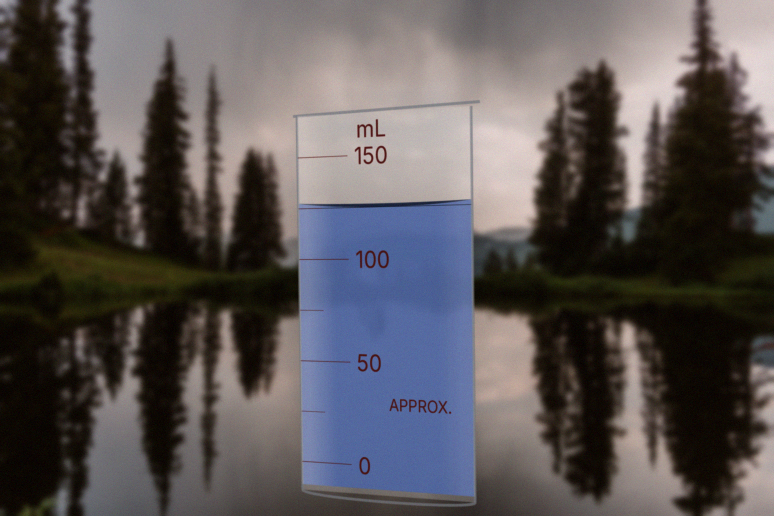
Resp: 125 mL
